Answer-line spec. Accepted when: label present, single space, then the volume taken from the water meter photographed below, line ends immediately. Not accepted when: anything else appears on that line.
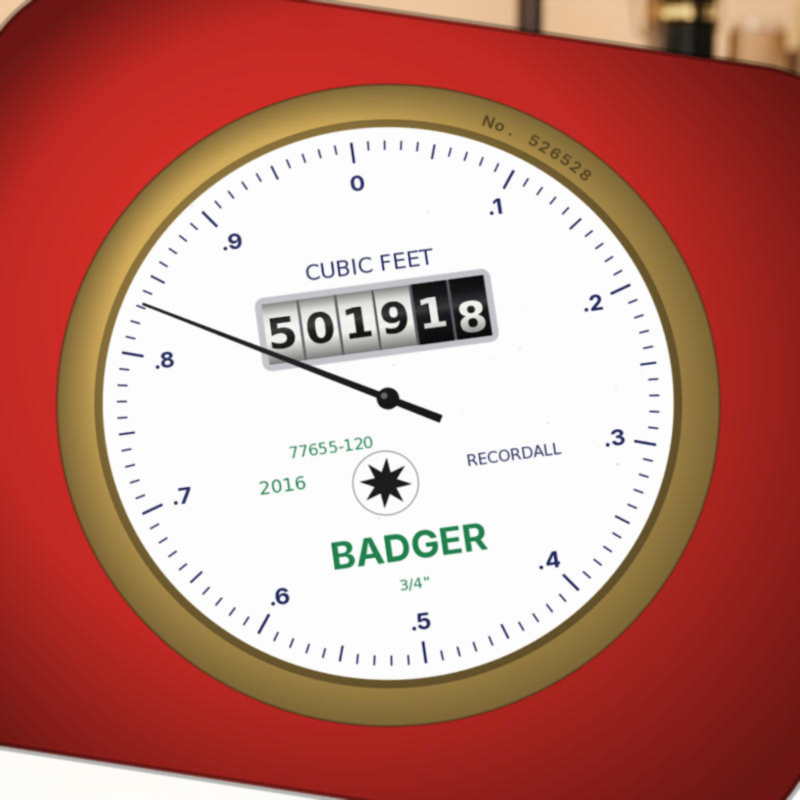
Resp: 501917.83 ft³
